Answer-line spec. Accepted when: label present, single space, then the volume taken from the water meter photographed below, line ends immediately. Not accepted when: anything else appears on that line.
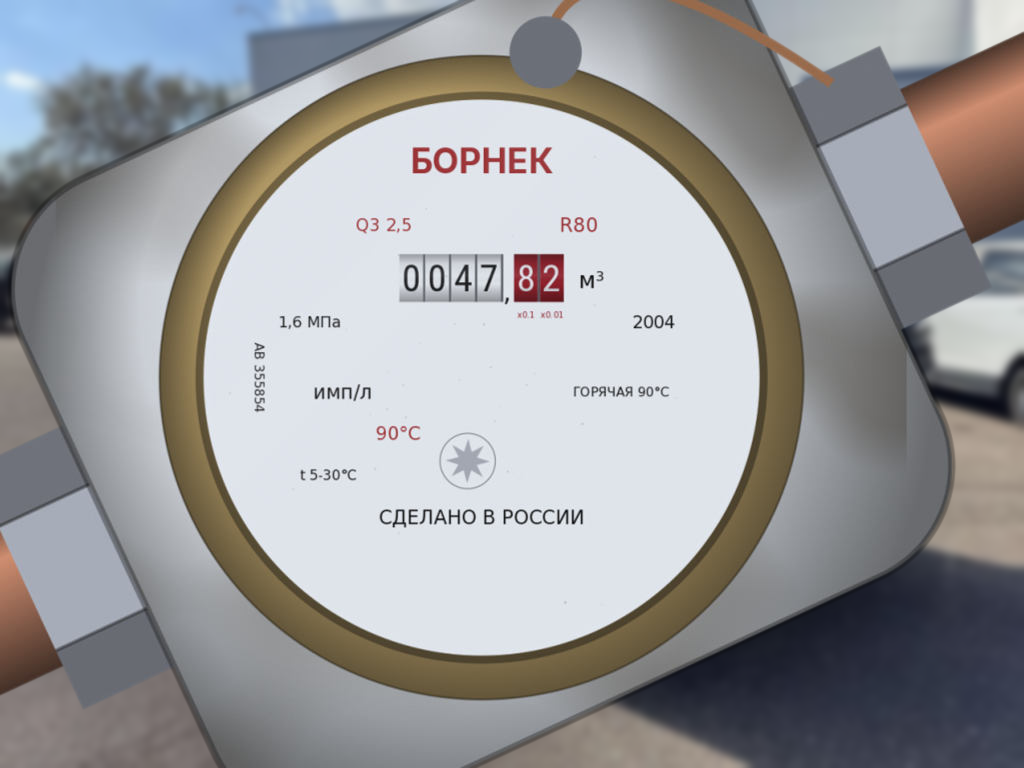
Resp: 47.82 m³
